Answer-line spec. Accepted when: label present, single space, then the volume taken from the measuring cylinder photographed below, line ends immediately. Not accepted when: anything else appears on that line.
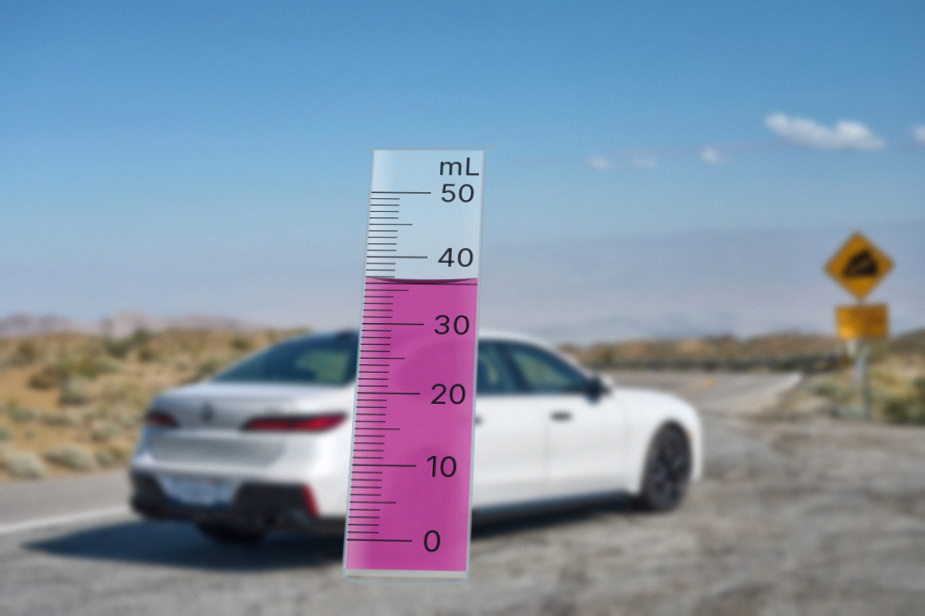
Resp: 36 mL
